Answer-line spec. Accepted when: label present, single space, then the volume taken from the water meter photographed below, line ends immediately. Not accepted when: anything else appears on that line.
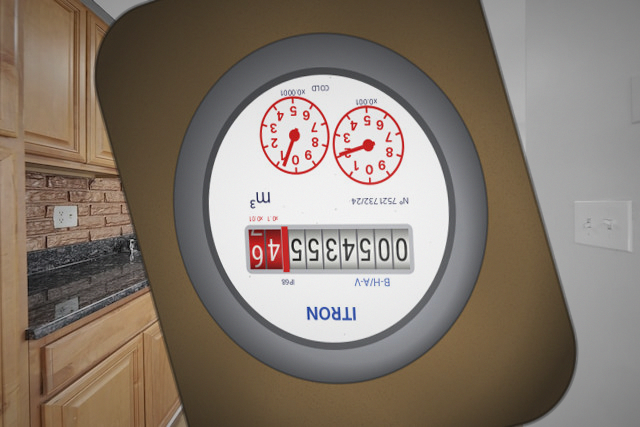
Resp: 54355.4620 m³
